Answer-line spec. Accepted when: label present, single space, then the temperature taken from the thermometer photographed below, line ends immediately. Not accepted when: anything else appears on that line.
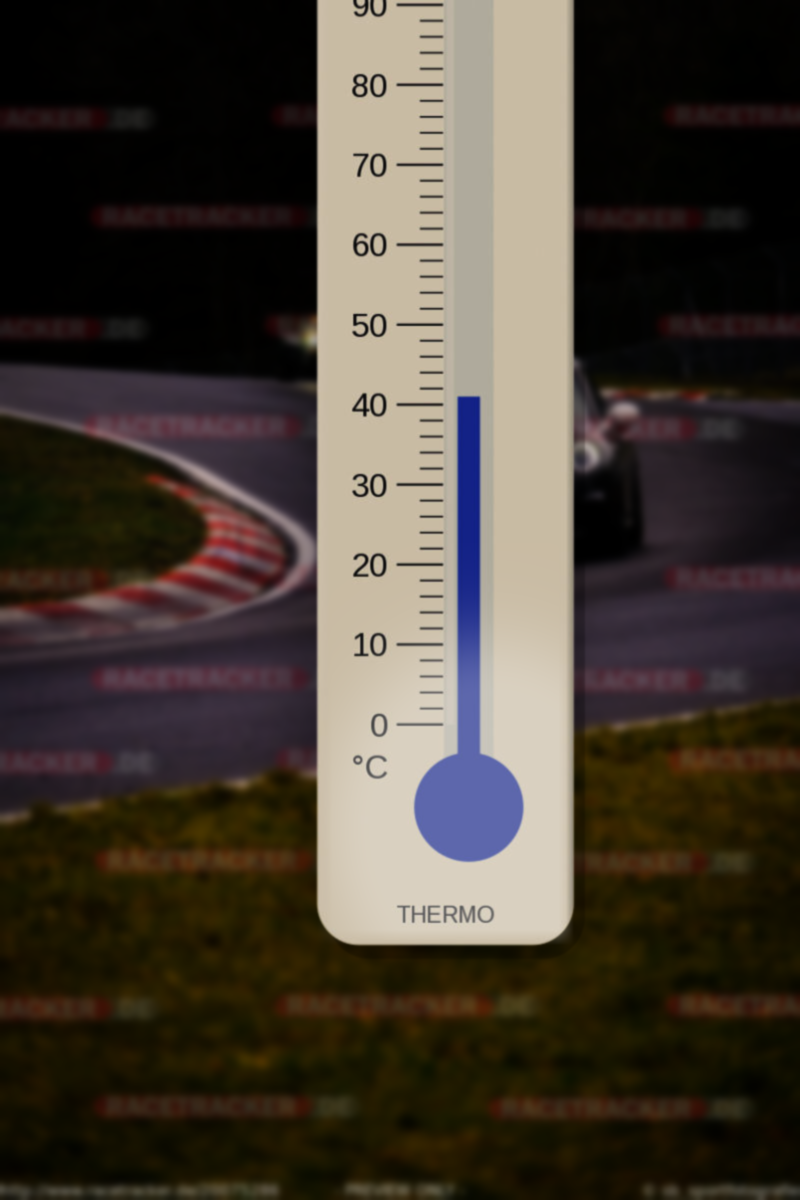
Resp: 41 °C
